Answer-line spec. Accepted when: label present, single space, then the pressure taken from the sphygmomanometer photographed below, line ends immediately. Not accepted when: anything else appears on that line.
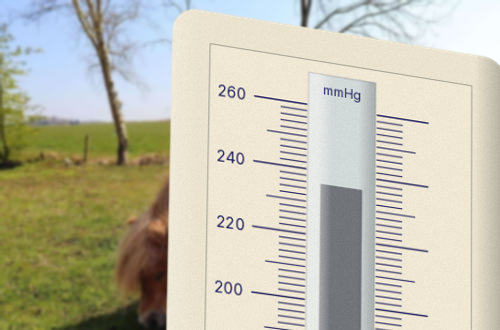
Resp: 236 mmHg
